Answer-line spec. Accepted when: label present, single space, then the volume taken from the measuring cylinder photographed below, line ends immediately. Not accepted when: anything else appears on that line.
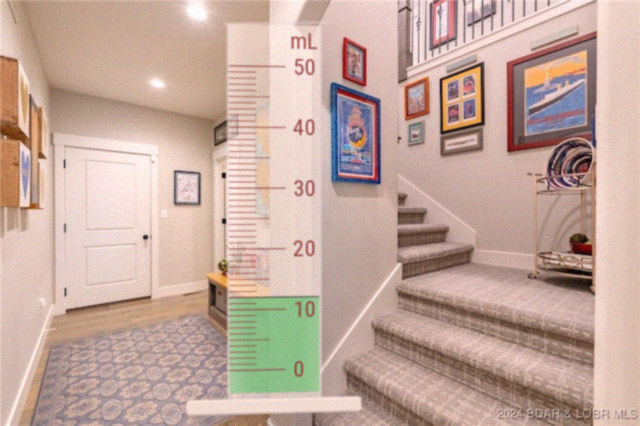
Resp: 12 mL
